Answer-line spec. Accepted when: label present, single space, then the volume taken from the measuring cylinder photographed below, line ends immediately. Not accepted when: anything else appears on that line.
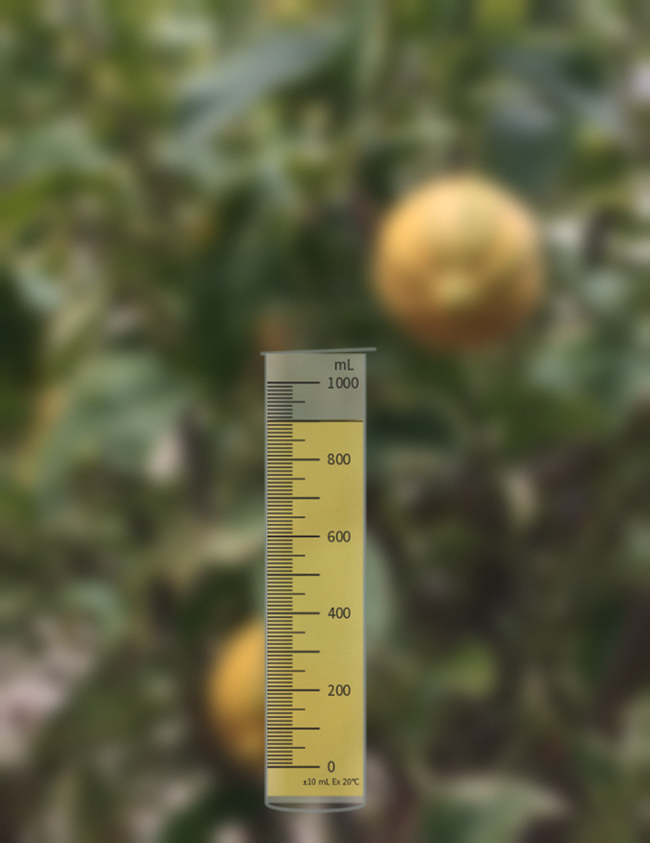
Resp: 900 mL
